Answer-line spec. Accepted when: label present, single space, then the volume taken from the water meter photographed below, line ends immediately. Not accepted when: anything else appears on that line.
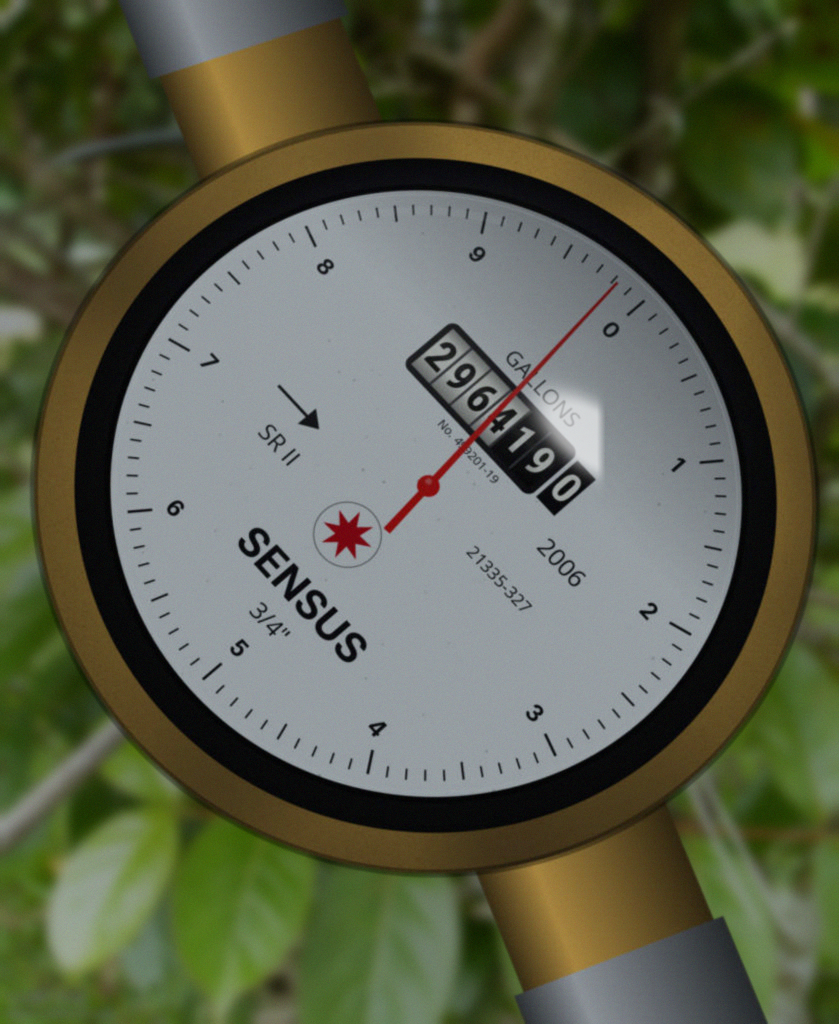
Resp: 2964189.8 gal
